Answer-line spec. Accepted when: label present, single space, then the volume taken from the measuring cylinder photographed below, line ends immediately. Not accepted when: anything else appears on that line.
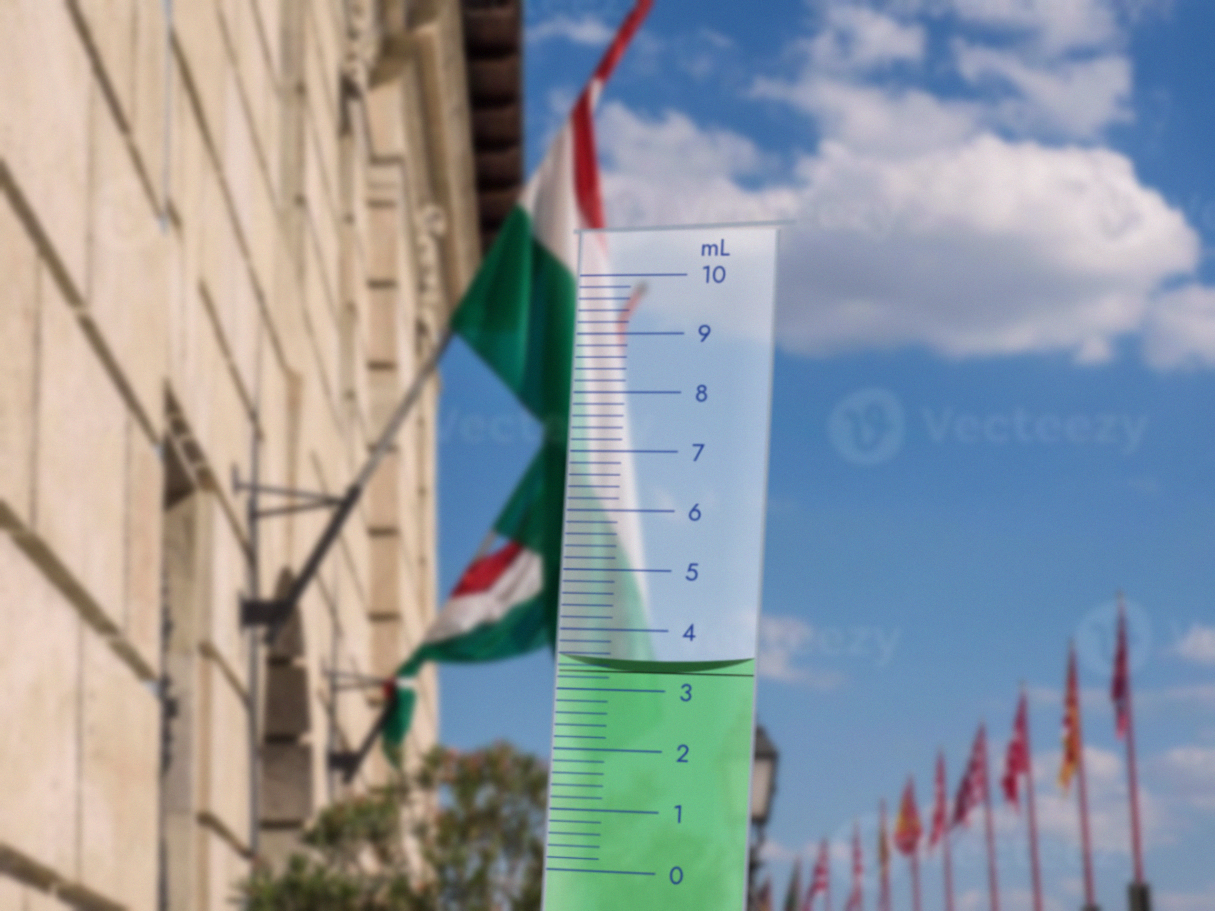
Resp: 3.3 mL
